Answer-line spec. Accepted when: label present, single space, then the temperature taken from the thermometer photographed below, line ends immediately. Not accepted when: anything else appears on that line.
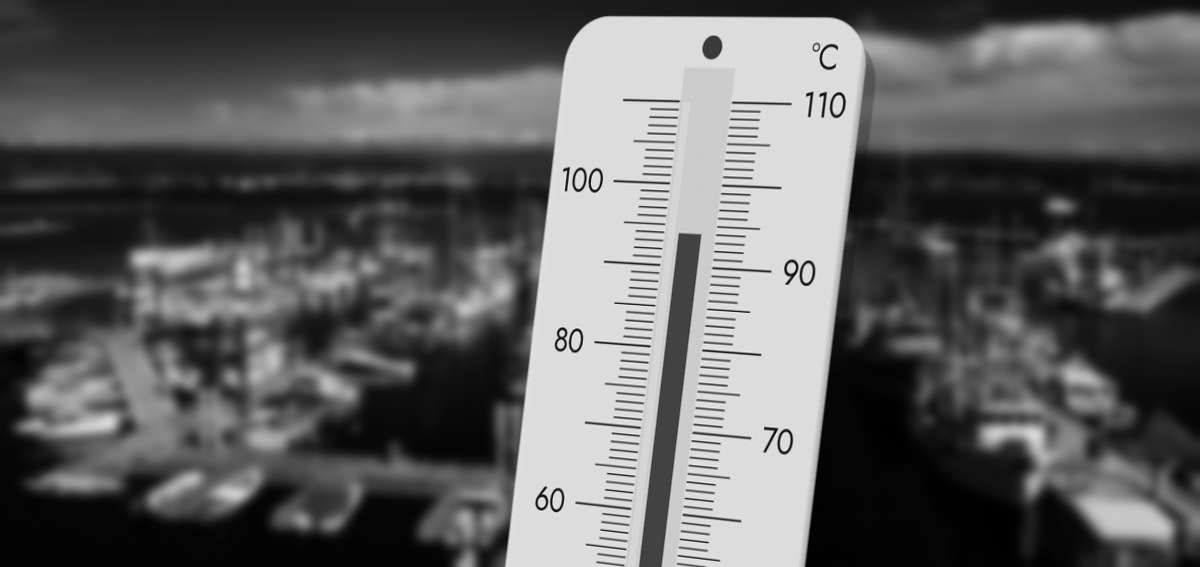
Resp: 94 °C
